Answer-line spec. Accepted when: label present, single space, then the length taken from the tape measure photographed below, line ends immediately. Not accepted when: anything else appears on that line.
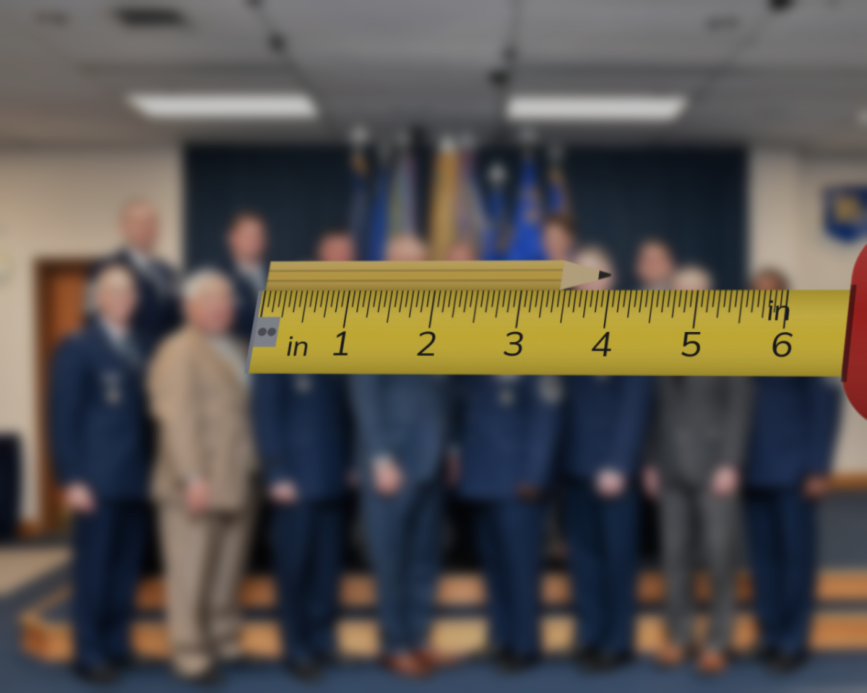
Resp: 4 in
